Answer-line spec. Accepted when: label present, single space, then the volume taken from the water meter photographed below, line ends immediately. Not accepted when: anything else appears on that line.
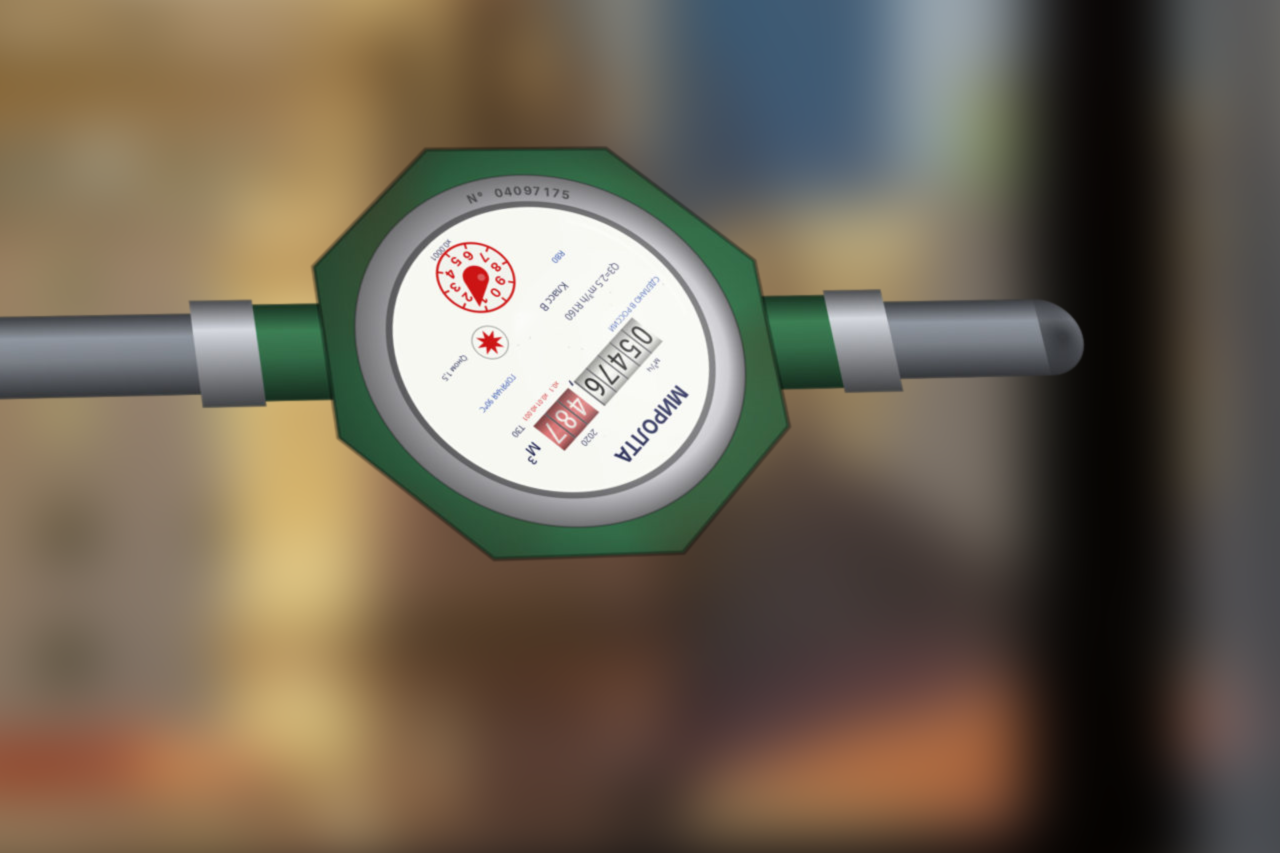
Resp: 5476.4871 m³
